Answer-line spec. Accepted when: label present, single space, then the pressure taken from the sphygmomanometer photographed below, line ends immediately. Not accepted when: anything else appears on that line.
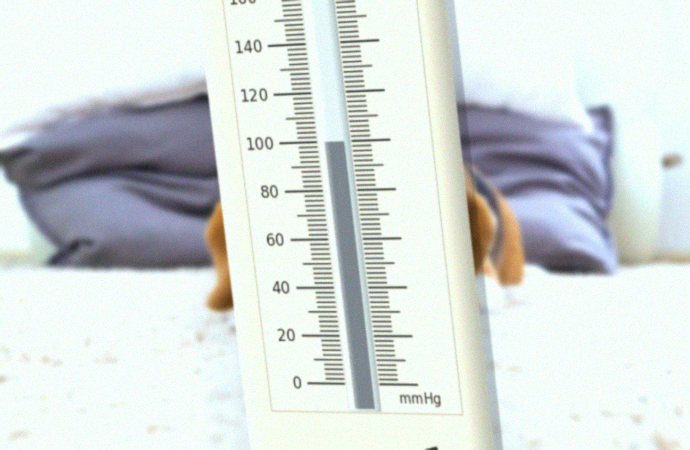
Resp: 100 mmHg
